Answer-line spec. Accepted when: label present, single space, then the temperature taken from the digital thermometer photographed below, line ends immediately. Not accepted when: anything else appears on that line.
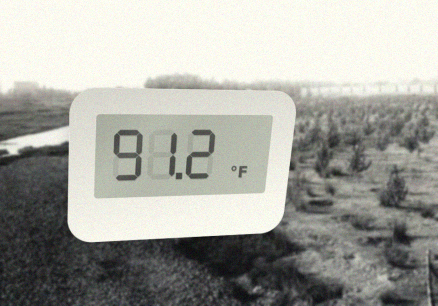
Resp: 91.2 °F
